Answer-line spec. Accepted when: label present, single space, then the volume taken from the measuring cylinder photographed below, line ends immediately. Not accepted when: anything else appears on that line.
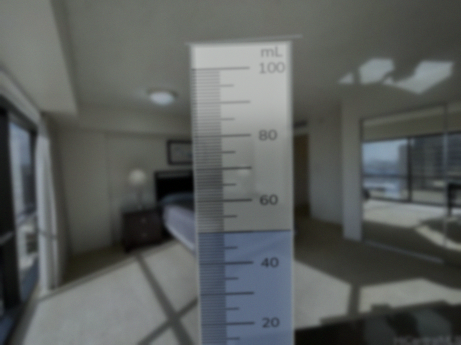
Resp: 50 mL
